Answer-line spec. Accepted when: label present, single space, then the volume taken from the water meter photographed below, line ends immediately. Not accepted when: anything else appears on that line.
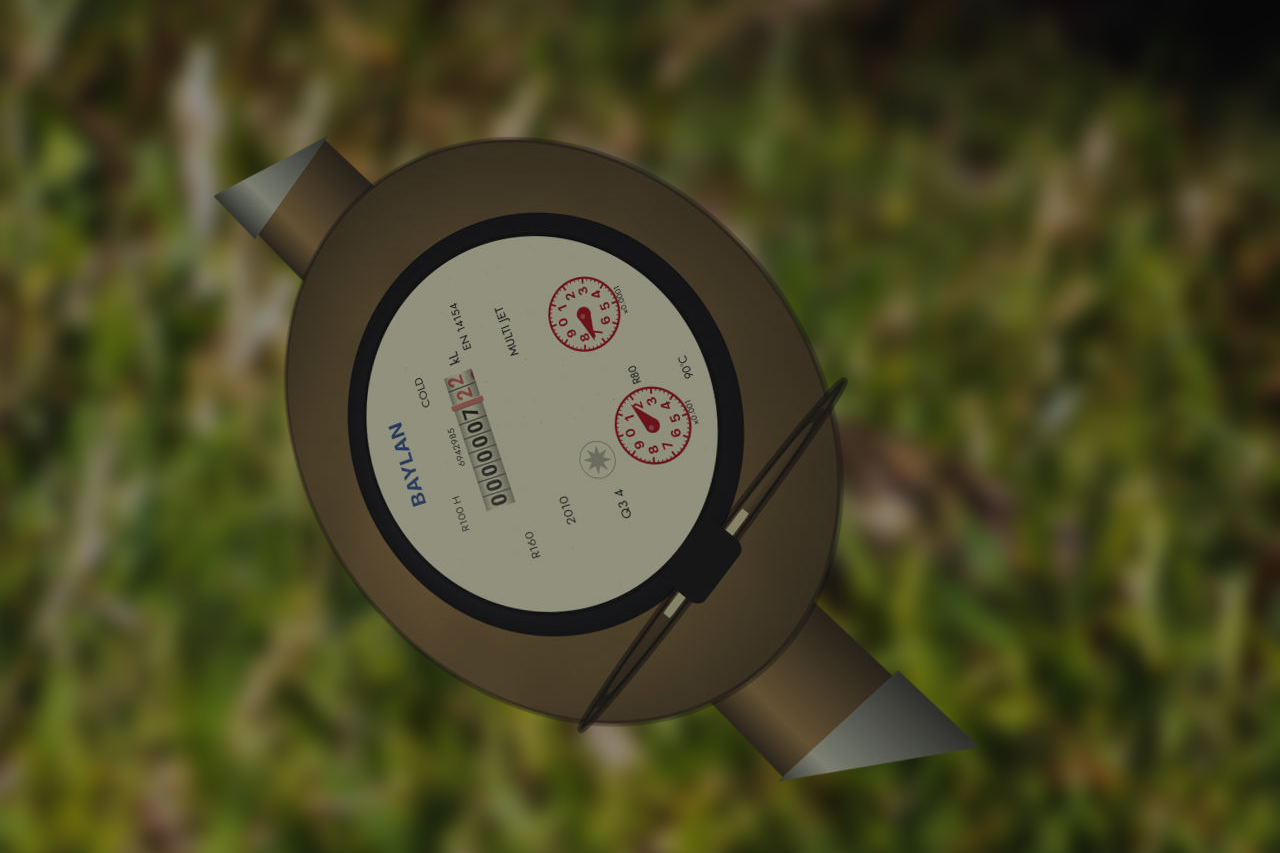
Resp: 7.2217 kL
